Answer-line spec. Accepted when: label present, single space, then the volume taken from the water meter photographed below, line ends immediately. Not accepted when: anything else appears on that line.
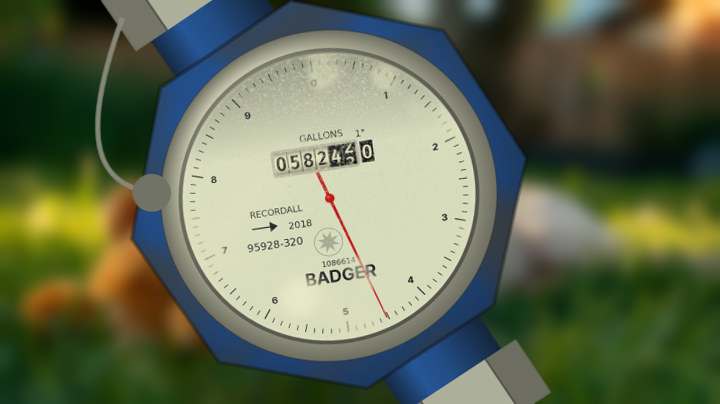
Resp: 582424.5 gal
